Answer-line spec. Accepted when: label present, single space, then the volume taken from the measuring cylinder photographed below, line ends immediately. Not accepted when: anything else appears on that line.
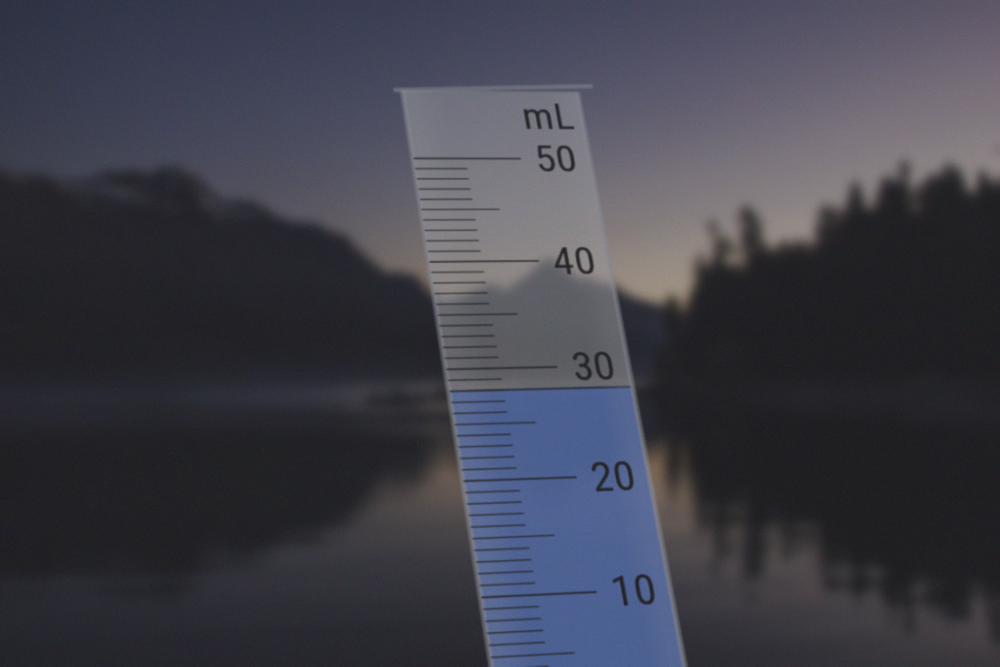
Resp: 28 mL
